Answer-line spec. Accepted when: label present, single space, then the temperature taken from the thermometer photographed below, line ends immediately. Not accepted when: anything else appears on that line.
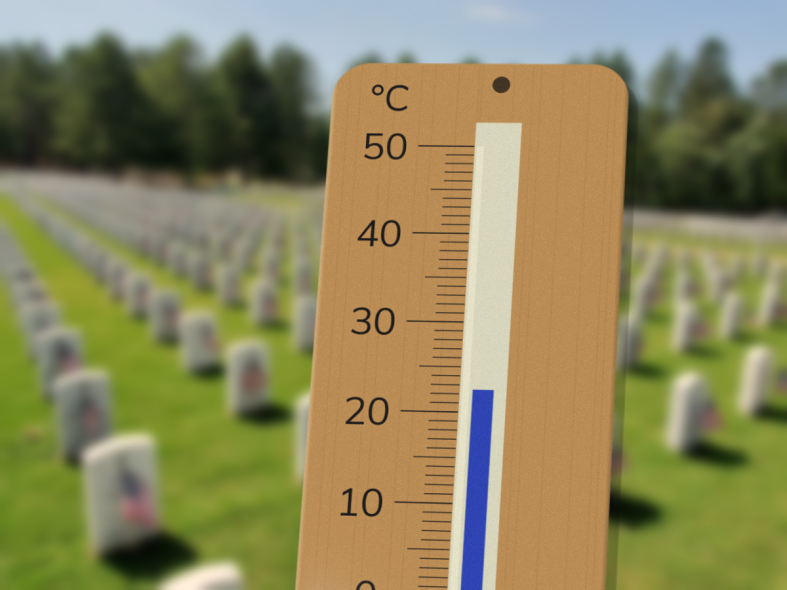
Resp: 22.5 °C
